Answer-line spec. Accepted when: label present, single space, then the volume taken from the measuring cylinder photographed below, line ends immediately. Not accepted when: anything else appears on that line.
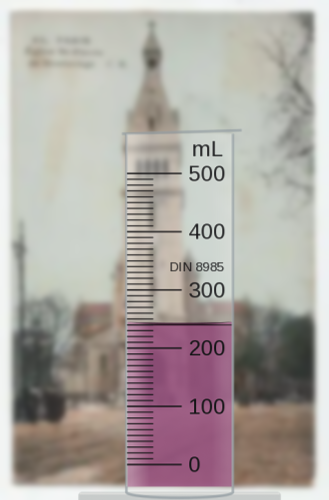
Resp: 240 mL
